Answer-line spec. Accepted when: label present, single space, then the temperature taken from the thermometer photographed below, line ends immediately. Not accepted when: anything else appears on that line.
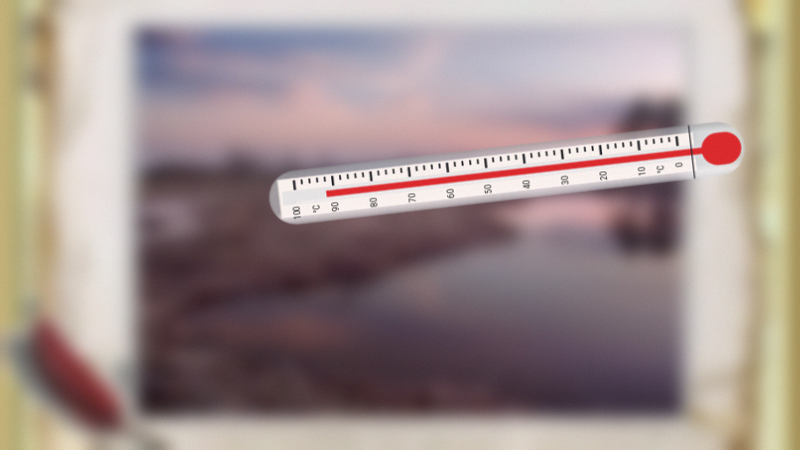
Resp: 92 °C
